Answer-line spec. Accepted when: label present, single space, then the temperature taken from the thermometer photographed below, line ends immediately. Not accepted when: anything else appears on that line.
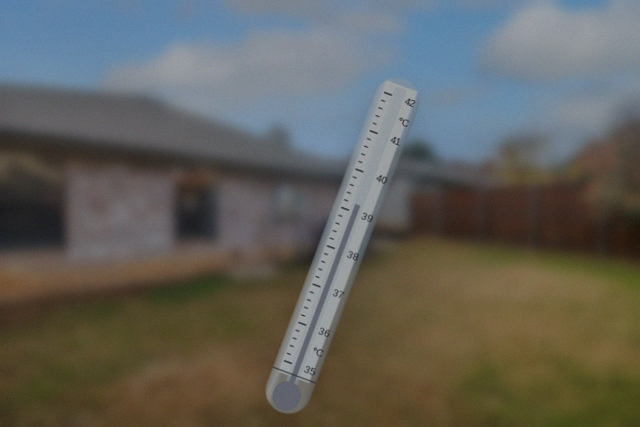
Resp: 39.2 °C
